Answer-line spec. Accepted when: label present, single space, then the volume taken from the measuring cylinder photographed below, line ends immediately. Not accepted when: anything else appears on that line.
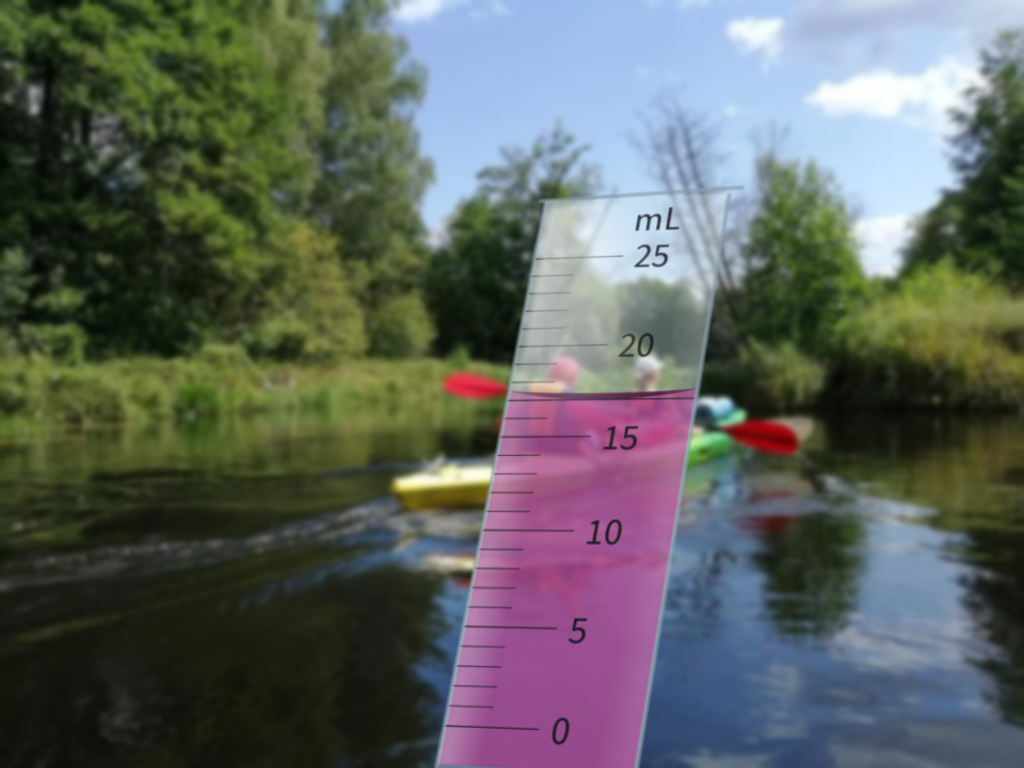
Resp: 17 mL
